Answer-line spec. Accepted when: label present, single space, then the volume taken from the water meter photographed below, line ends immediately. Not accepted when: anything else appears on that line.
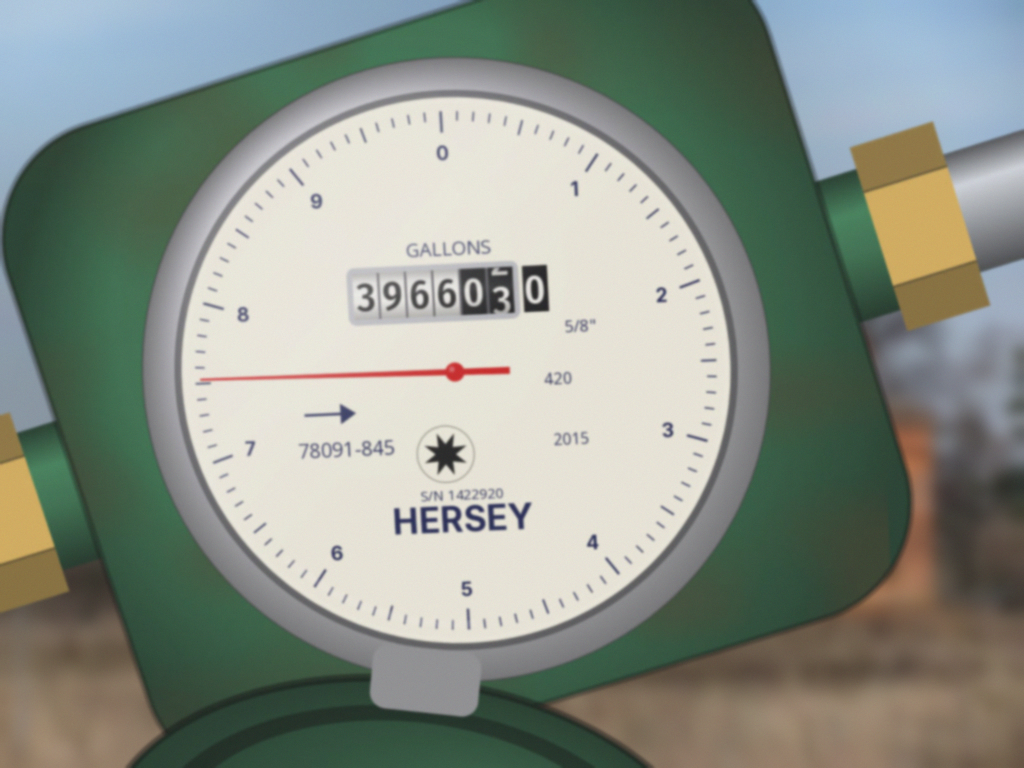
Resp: 3966027.5 gal
